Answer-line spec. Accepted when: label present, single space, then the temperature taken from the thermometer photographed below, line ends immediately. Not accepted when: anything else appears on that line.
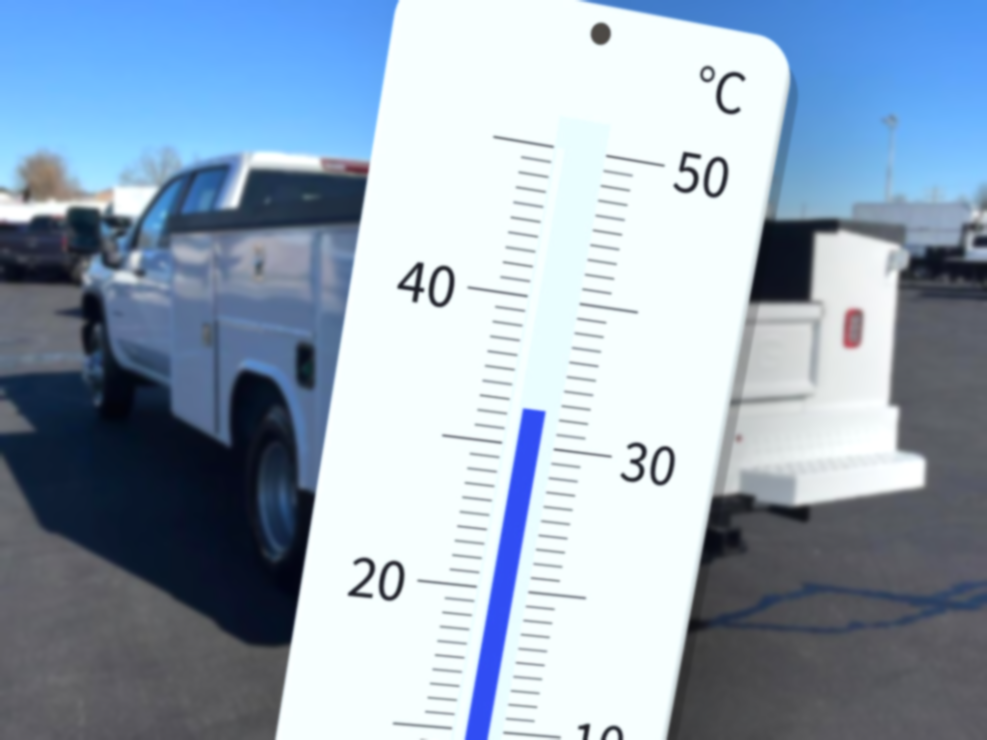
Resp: 32.5 °C
